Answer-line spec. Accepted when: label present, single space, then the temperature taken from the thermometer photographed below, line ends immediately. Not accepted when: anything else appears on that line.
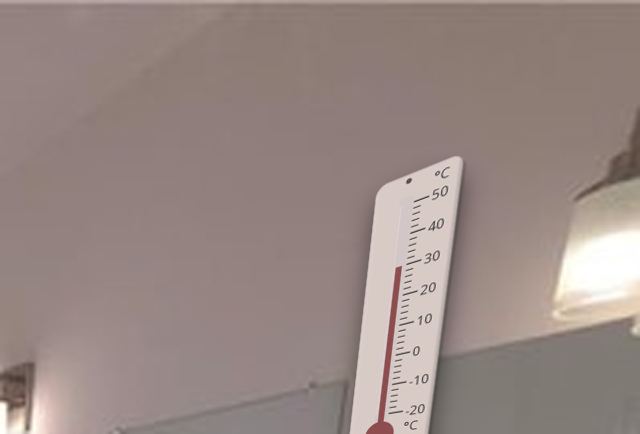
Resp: 30 °C
